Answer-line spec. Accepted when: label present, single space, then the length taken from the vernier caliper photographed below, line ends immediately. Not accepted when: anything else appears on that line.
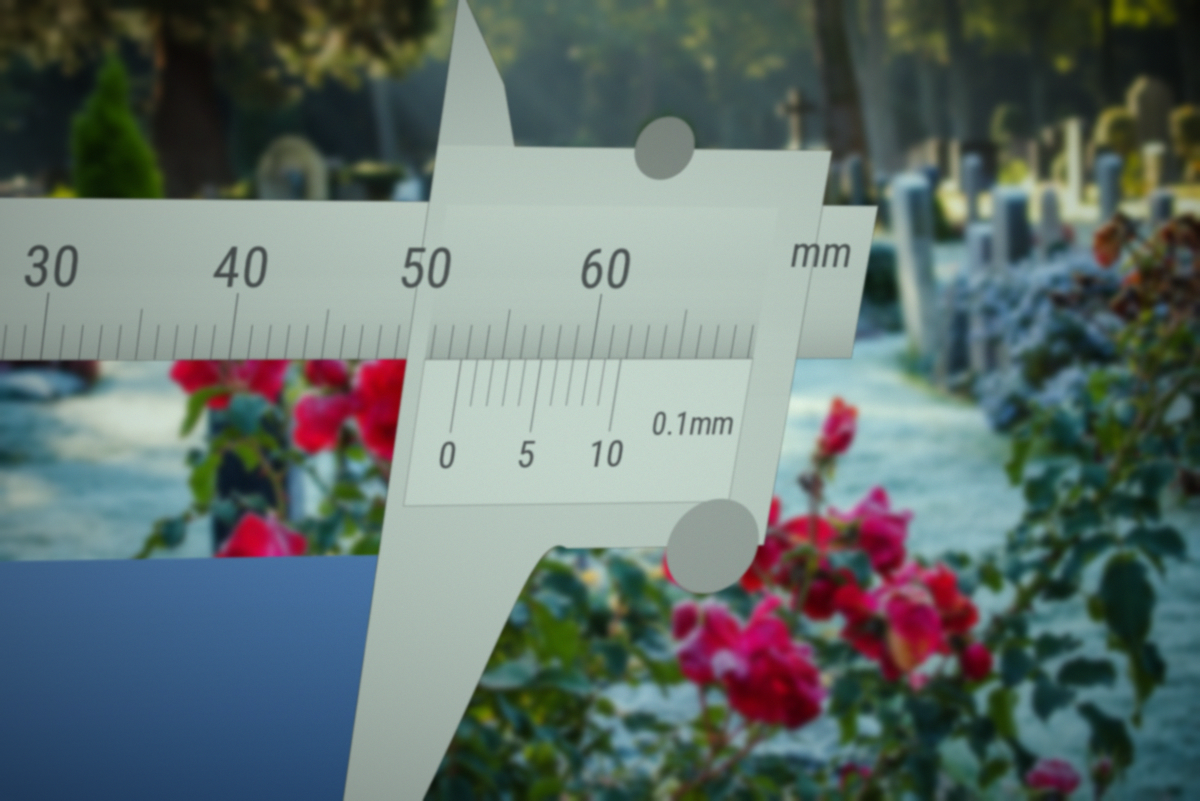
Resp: 52.7 mm
